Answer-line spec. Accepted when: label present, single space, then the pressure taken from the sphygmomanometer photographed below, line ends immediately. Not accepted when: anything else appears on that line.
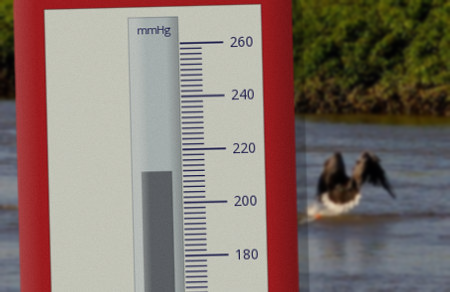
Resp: 212 mmHg
